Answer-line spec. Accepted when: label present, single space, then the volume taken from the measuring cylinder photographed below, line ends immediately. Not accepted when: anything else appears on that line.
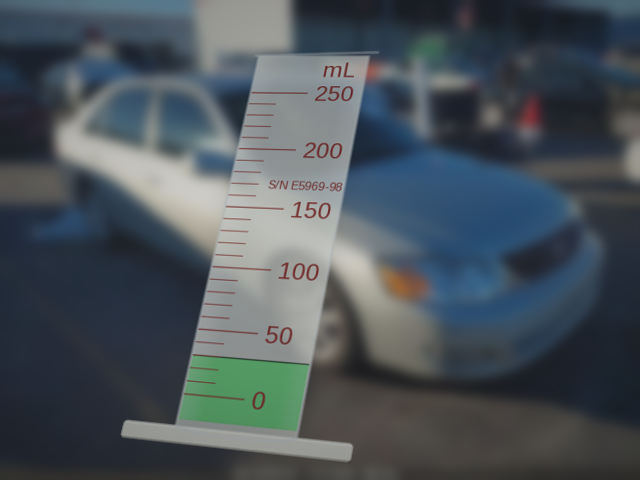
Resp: 30 mL
